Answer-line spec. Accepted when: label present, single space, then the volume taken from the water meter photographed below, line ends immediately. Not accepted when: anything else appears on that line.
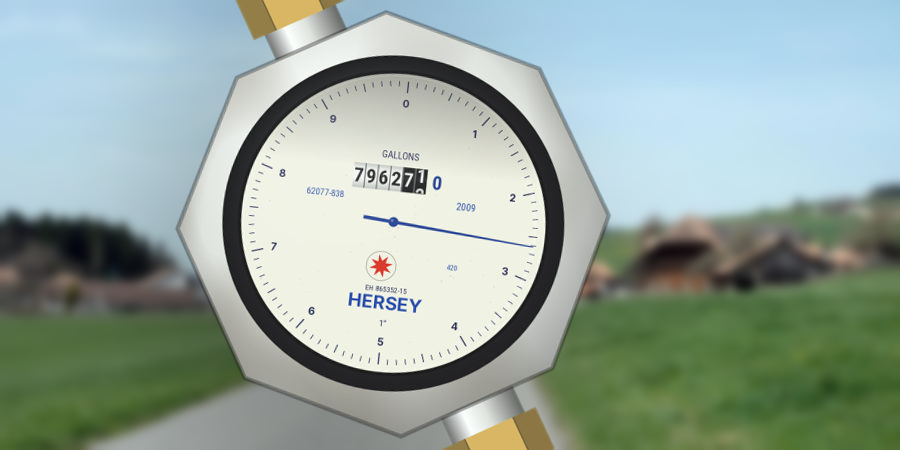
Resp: 7962712.6 gal
